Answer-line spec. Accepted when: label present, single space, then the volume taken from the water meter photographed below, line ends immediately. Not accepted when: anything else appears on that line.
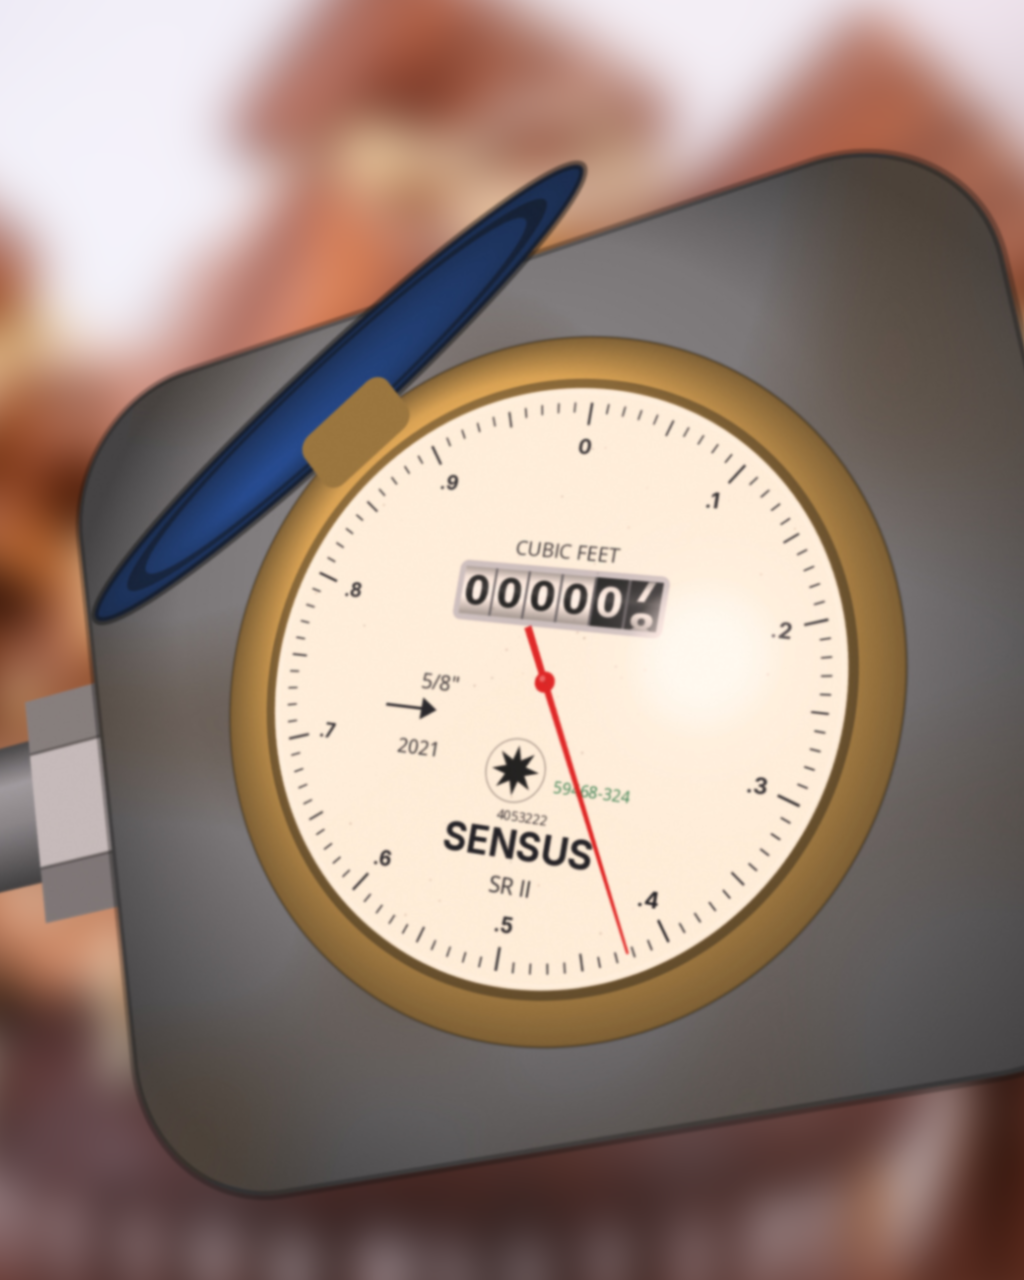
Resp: 7.42 ft³
